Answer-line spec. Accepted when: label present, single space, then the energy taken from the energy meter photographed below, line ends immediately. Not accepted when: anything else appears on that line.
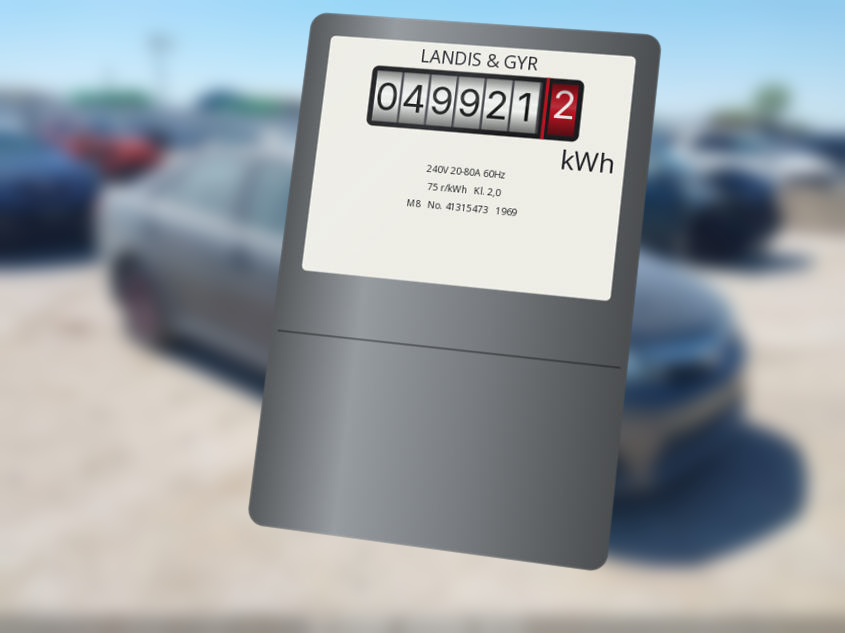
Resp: 49921.2 kWh
